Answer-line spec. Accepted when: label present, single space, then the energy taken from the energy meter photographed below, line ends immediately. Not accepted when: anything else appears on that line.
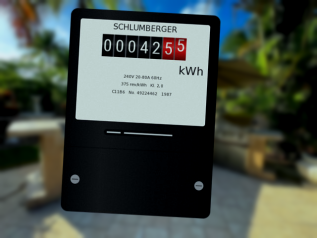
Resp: 42.55 kWh
